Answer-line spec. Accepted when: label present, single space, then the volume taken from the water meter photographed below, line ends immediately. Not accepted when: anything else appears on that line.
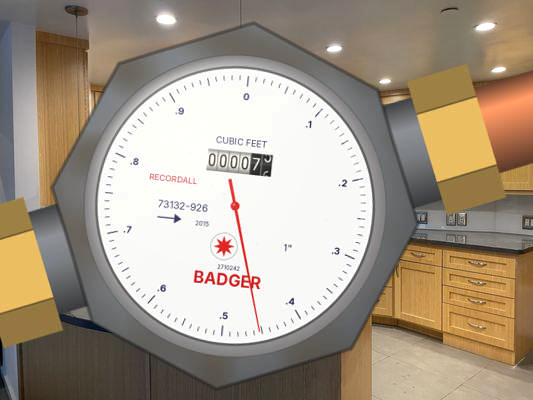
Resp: 75.45 ft³
